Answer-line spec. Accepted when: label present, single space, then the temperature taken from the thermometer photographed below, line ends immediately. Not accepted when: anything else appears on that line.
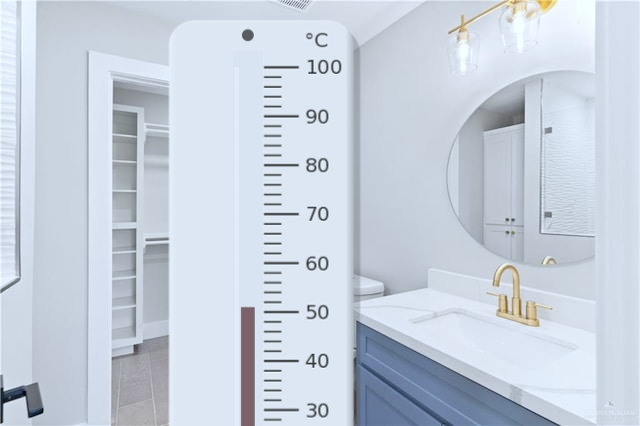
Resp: 51 °C
